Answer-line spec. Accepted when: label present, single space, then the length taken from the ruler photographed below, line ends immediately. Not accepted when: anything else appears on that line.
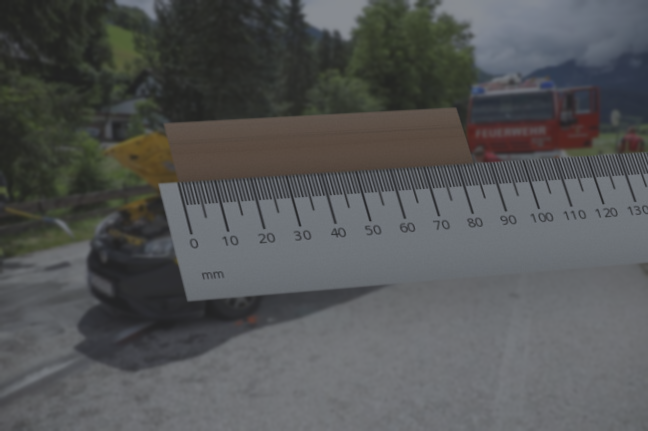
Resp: 85 mm
